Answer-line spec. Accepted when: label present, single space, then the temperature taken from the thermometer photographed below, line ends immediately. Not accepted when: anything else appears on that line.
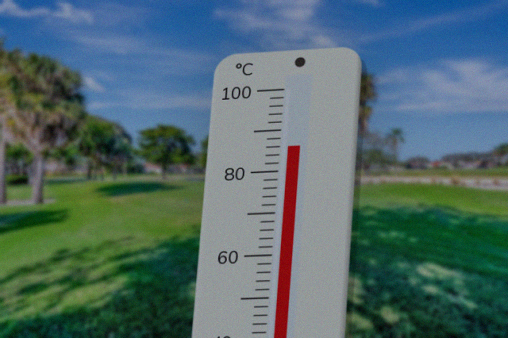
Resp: 86 °C
